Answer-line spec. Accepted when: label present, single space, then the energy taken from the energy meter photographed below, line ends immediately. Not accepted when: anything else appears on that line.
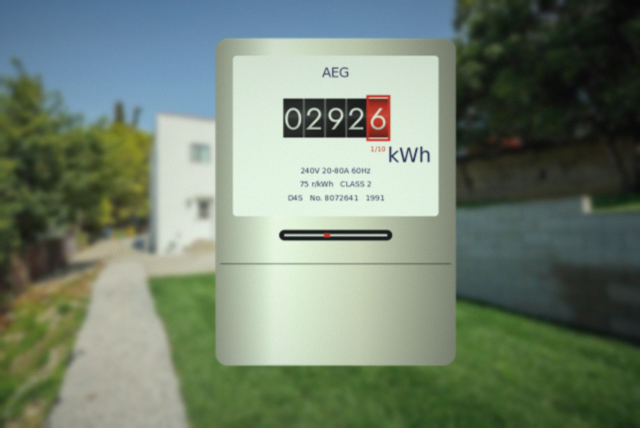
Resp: 292.6 kWh
